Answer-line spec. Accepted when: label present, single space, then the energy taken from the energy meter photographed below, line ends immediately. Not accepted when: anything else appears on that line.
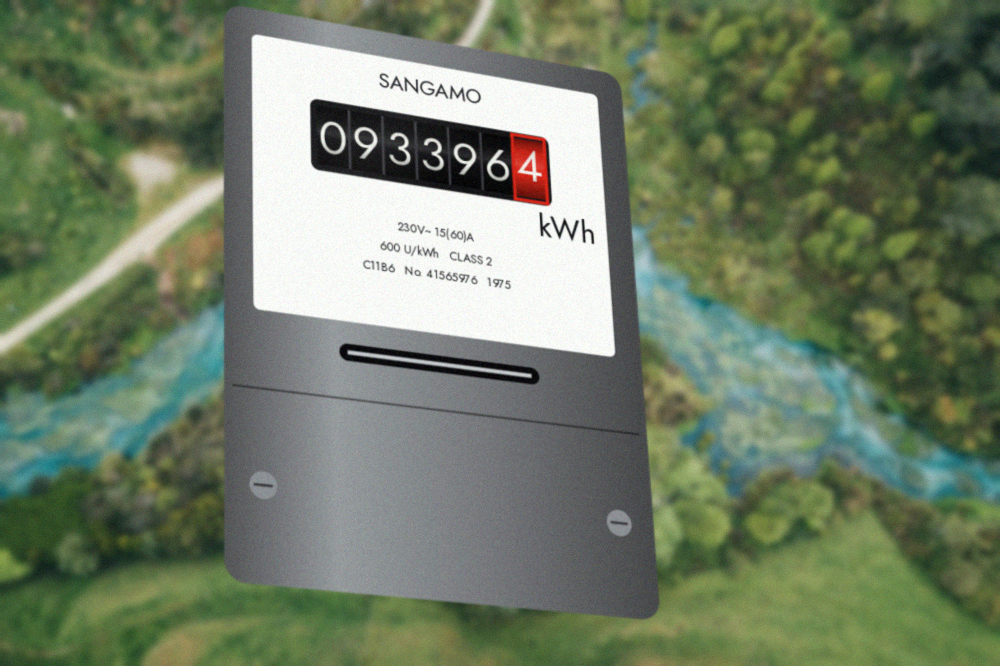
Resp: 93396.4 kWh
